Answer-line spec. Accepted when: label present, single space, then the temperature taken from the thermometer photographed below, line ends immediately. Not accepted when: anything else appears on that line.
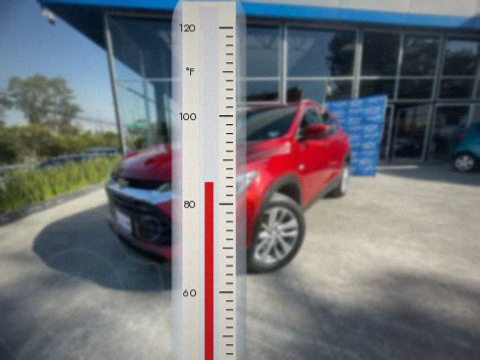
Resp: 85 °F
